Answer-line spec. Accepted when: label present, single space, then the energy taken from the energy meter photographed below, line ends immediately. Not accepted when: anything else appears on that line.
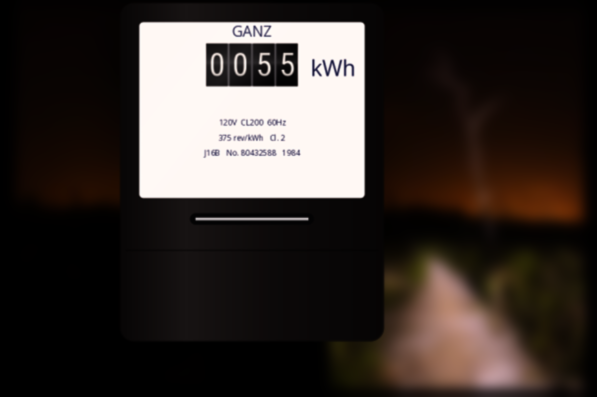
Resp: 55 kWh
